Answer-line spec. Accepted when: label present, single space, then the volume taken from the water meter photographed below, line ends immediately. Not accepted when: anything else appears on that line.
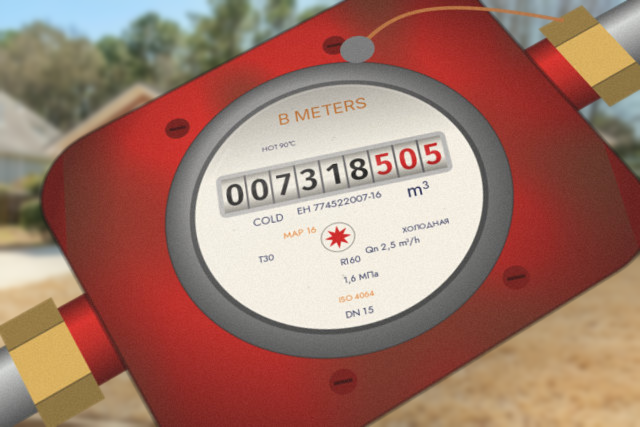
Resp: 7318.505 m³
